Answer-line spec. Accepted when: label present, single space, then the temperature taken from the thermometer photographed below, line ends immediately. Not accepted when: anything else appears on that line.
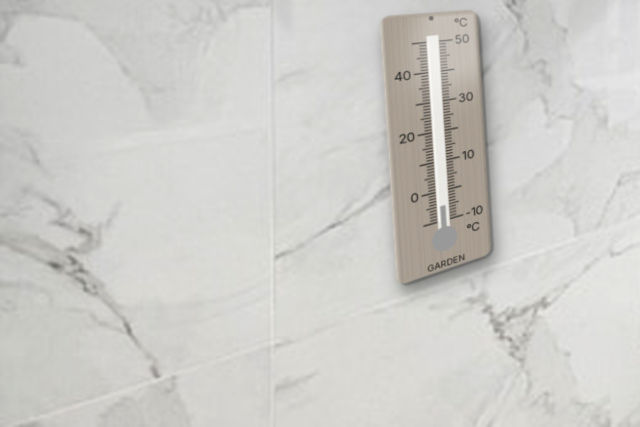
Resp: -5 °C
